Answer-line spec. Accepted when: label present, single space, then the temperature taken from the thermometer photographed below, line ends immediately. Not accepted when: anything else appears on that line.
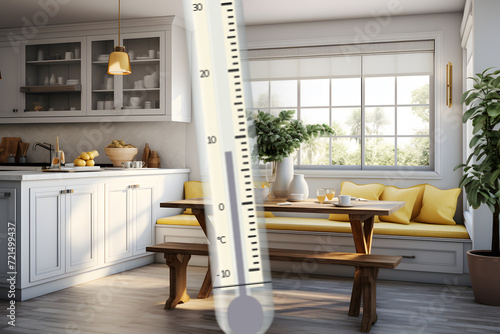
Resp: 8 °C
